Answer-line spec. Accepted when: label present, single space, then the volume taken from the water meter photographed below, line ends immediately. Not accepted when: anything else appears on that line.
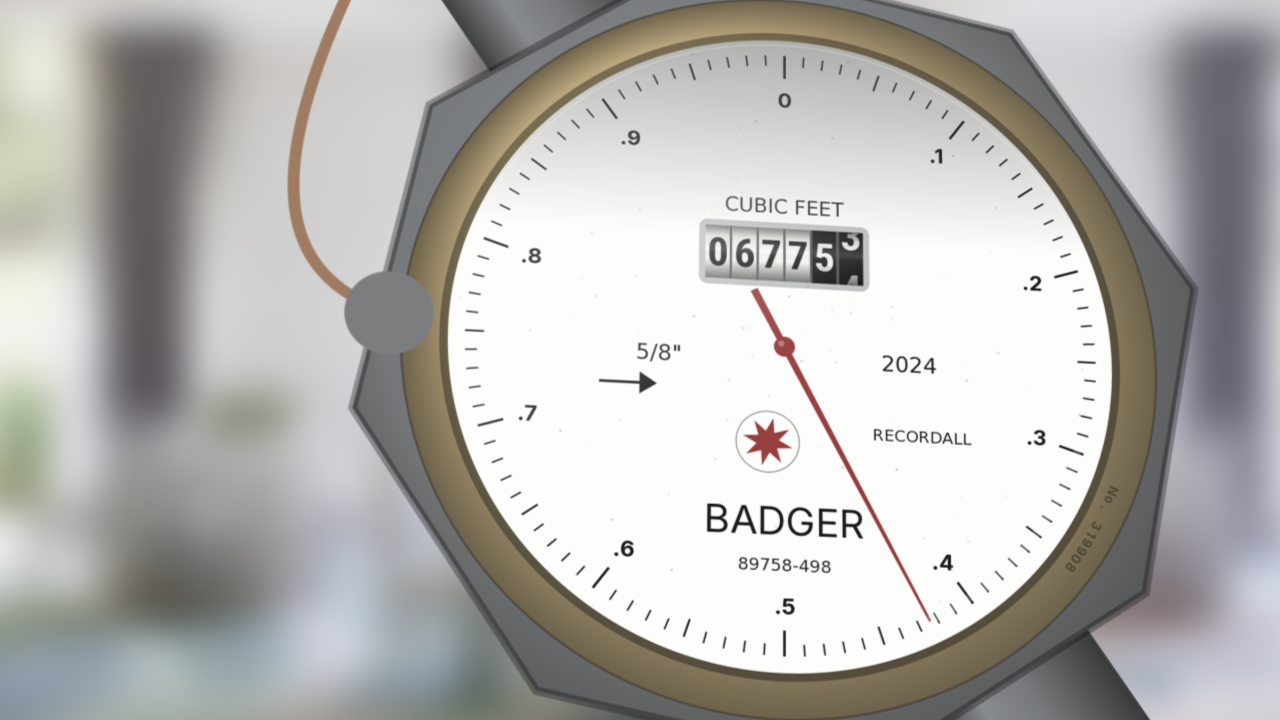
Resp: 67753.42 ft³
